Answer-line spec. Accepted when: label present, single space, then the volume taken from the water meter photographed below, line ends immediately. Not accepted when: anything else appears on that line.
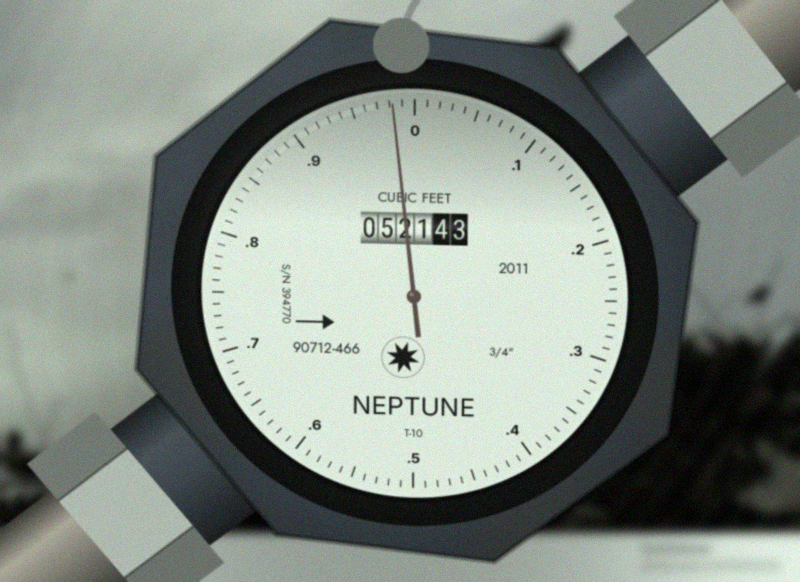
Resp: 52142.98 ft³
